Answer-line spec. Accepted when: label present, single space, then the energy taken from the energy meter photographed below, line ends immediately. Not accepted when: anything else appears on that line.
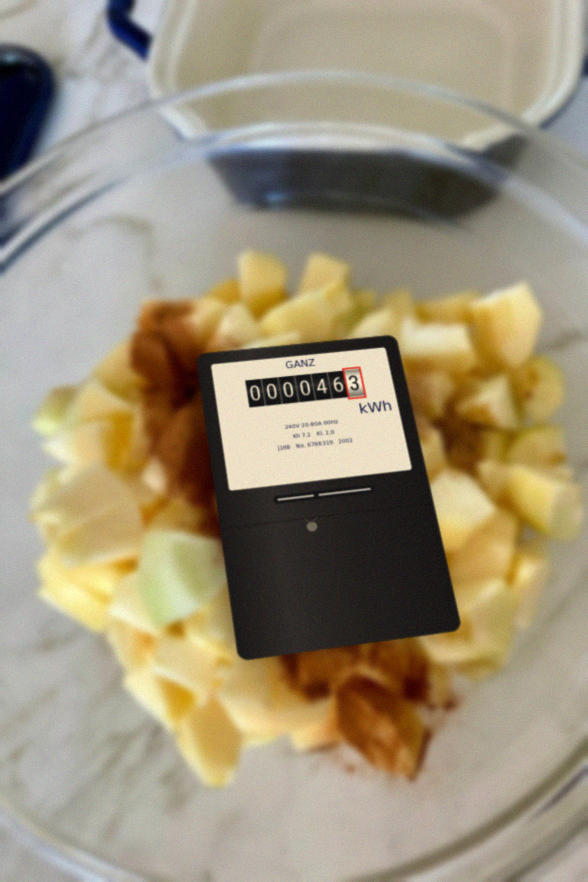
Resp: 46.3 kWh
